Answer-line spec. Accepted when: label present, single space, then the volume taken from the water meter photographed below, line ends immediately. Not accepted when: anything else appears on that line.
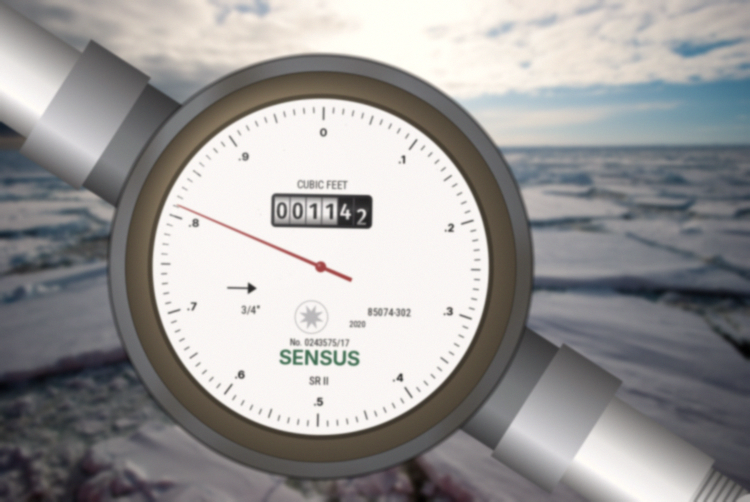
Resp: 1141.81 ft³
